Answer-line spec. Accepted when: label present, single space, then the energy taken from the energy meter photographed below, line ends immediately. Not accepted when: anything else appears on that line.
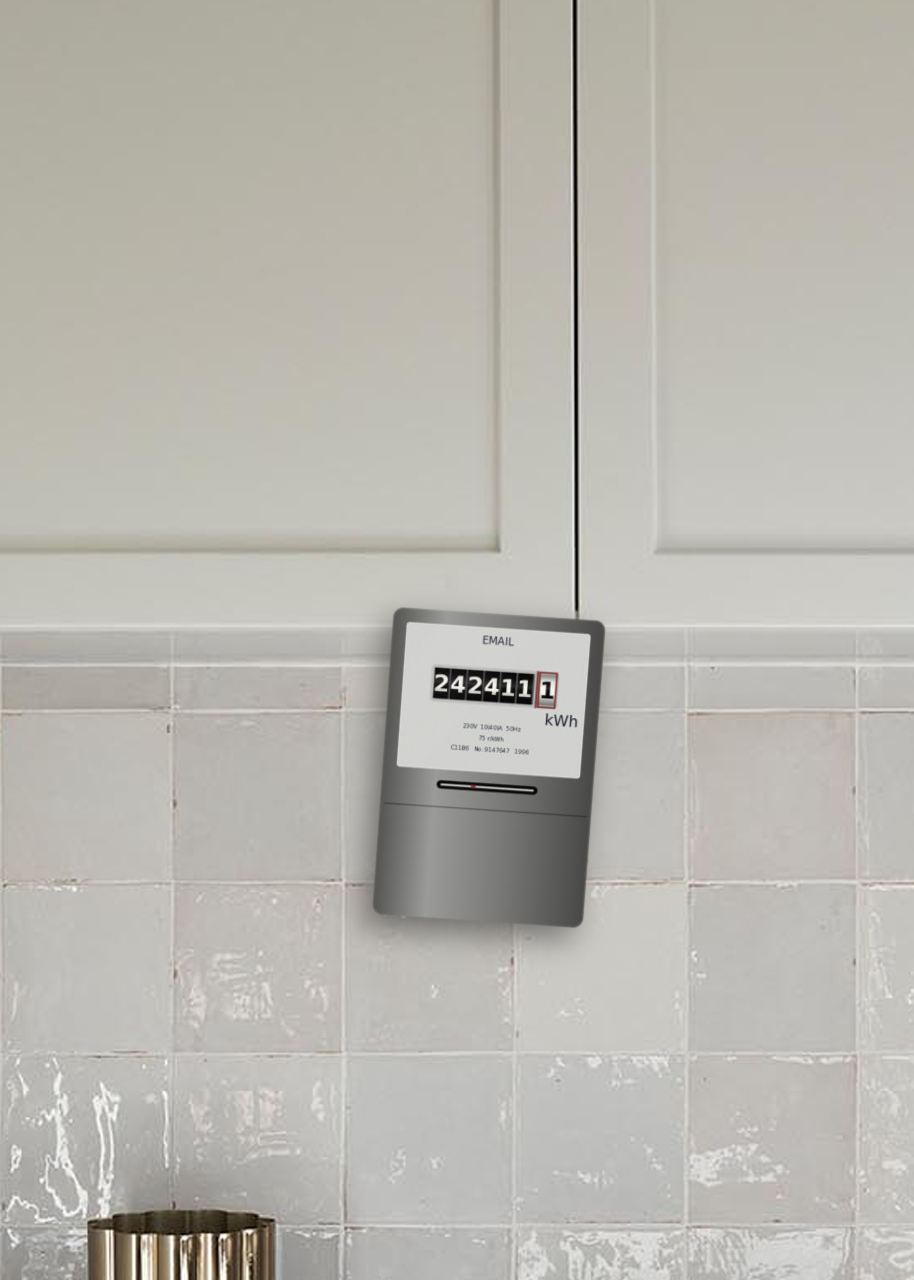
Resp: 242411.1 kWh
